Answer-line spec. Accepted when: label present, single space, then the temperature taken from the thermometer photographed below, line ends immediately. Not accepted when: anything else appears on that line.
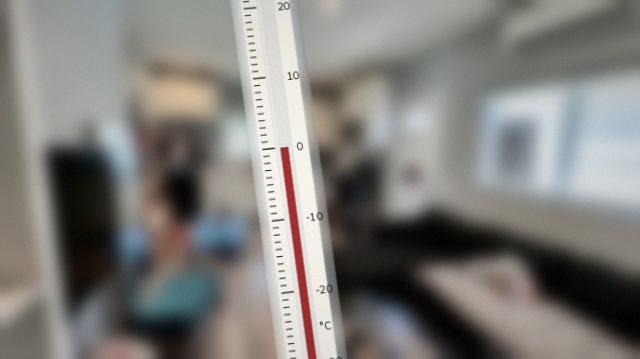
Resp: 0 °C
